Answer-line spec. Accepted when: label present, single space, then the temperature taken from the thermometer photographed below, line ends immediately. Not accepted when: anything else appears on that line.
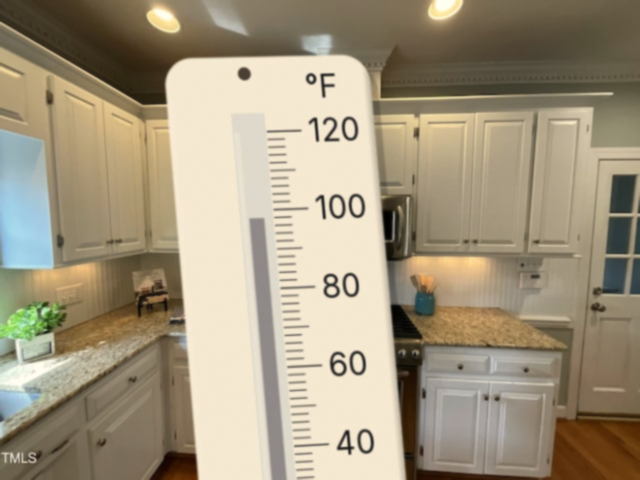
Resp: 98 °F
